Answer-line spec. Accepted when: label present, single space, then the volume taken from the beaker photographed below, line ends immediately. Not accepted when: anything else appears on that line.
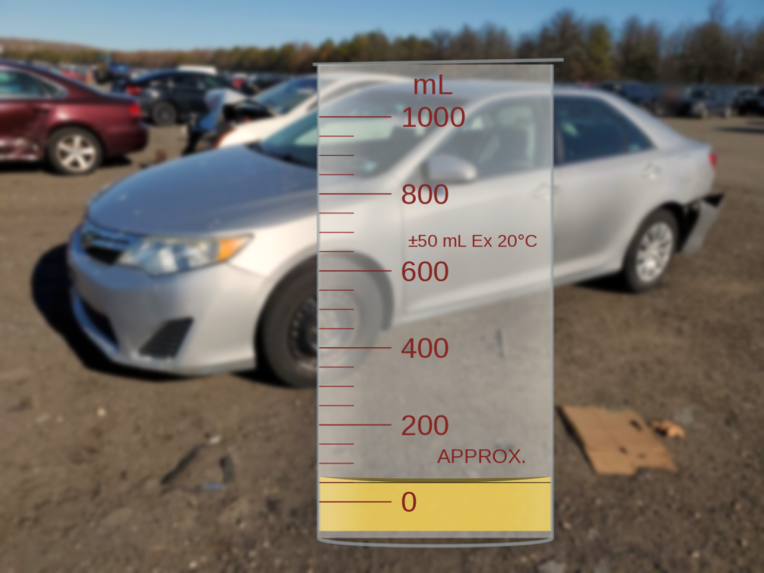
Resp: 50 mL
